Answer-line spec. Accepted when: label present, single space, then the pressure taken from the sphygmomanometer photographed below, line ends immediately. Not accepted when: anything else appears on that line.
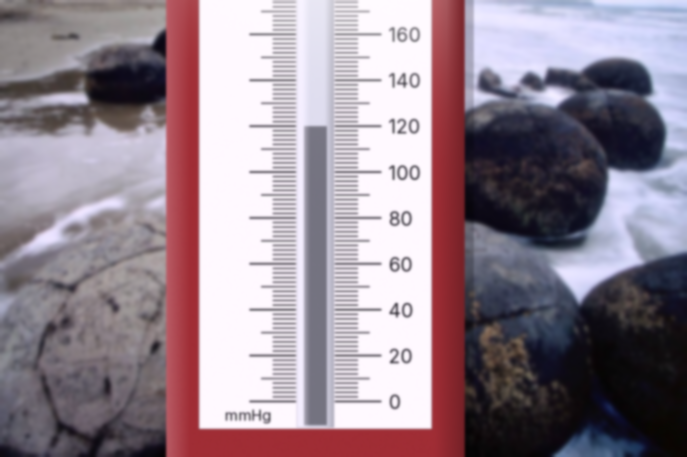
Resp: 120 mmHg
